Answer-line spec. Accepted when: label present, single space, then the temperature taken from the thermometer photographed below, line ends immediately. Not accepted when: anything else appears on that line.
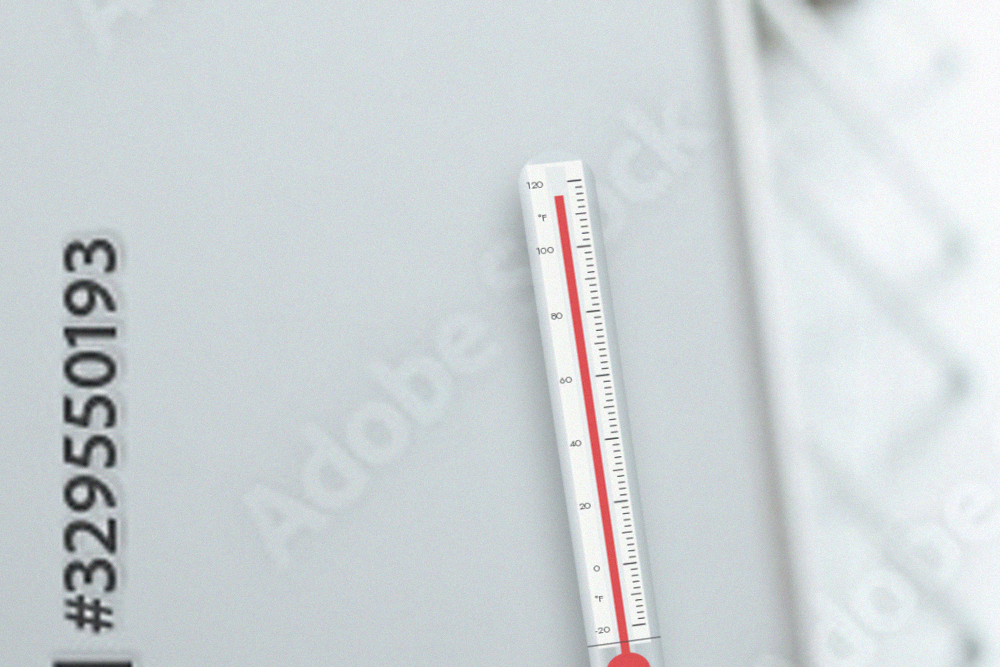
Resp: 116 °F
